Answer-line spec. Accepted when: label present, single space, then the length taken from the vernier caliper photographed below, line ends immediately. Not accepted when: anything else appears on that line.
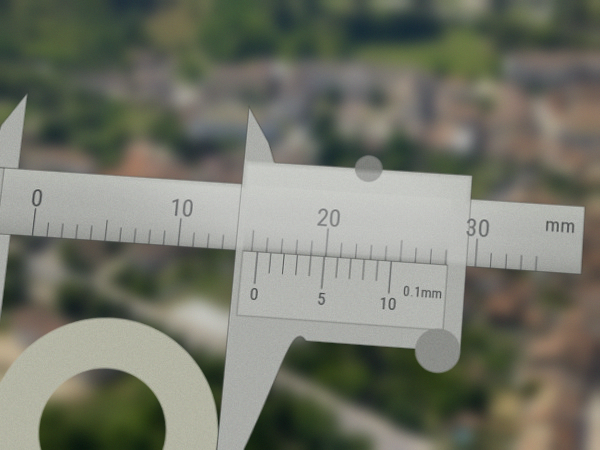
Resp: 15.4 mm
